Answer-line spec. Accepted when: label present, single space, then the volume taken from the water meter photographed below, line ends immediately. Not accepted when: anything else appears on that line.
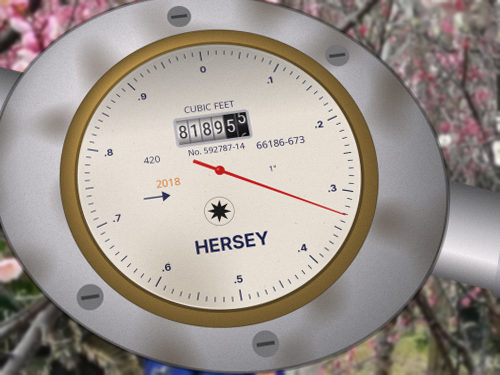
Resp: 818955.33 ft³
